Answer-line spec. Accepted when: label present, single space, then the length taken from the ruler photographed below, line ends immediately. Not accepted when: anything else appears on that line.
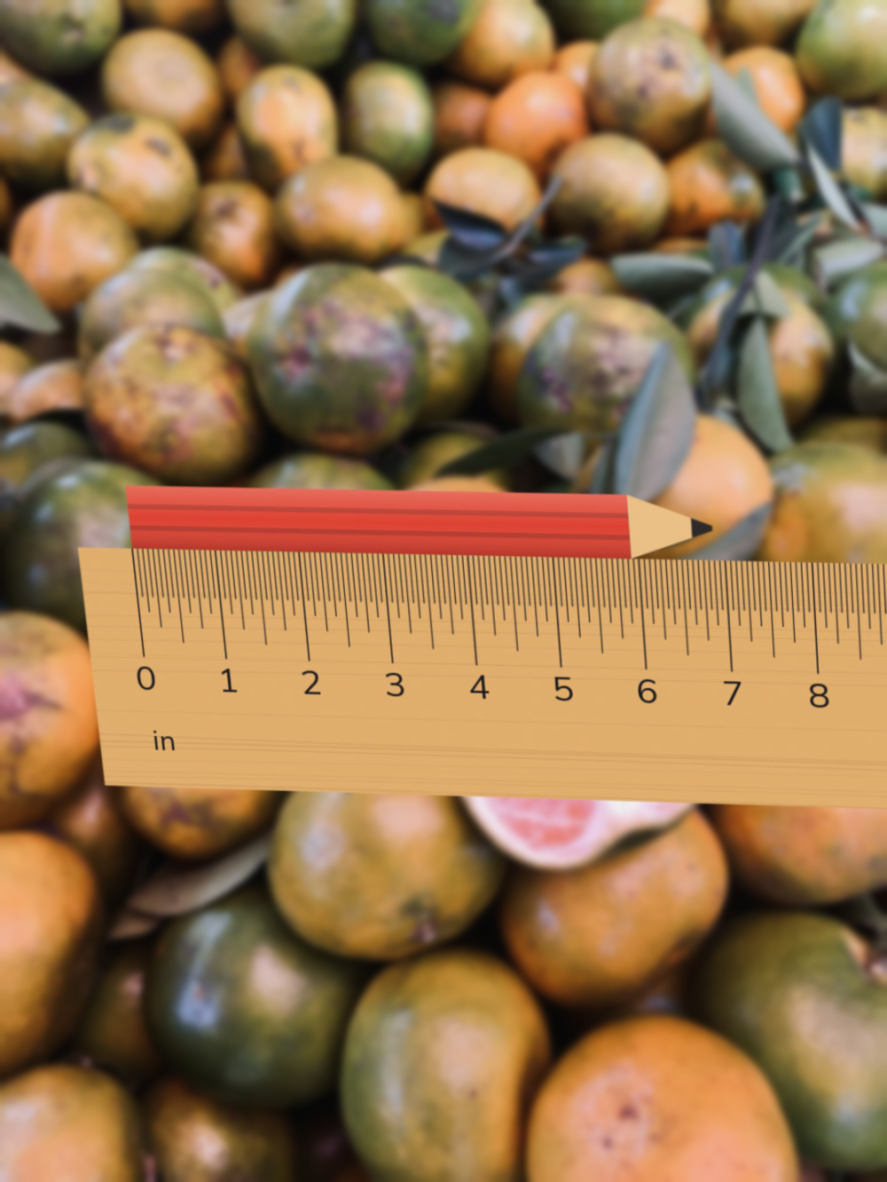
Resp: 6.875 in
